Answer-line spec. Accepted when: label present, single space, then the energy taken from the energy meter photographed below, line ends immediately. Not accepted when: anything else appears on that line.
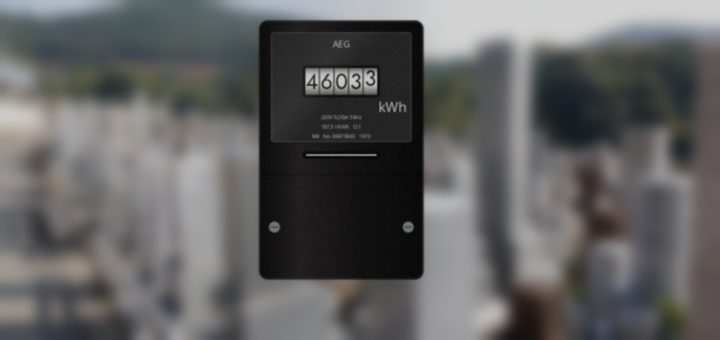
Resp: 46033 kWh
